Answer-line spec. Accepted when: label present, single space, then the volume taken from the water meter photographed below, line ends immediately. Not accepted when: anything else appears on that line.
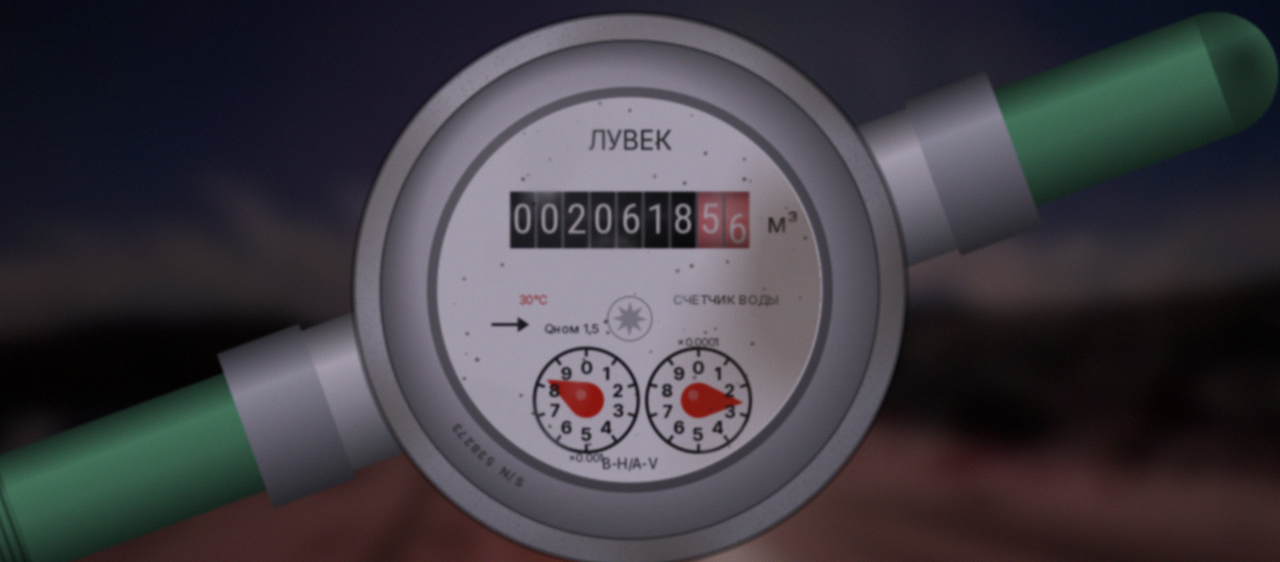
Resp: 20618.5582 m³
